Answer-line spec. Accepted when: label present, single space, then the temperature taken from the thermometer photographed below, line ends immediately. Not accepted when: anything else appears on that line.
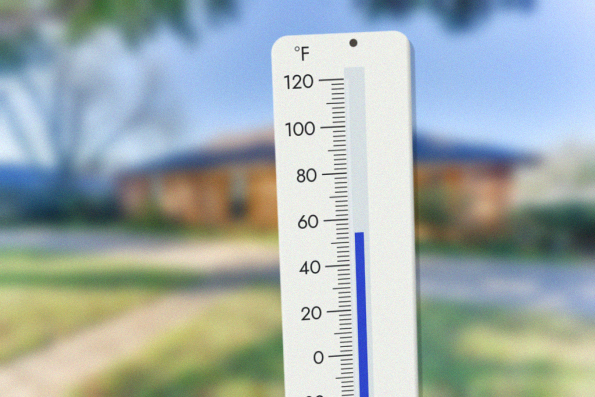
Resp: 54 °F
